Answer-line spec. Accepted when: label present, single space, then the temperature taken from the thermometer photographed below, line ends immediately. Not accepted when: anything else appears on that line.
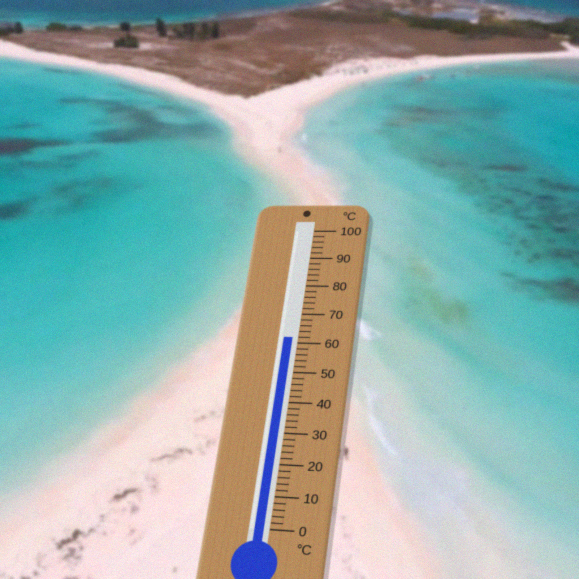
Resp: 62 °C
